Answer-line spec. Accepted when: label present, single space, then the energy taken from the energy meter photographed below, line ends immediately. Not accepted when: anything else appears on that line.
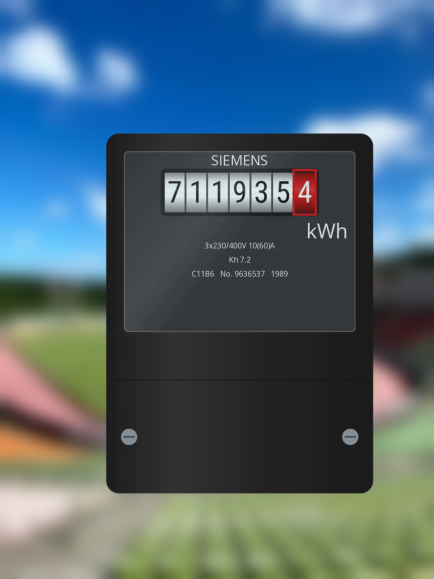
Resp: 711935.4 kWh
